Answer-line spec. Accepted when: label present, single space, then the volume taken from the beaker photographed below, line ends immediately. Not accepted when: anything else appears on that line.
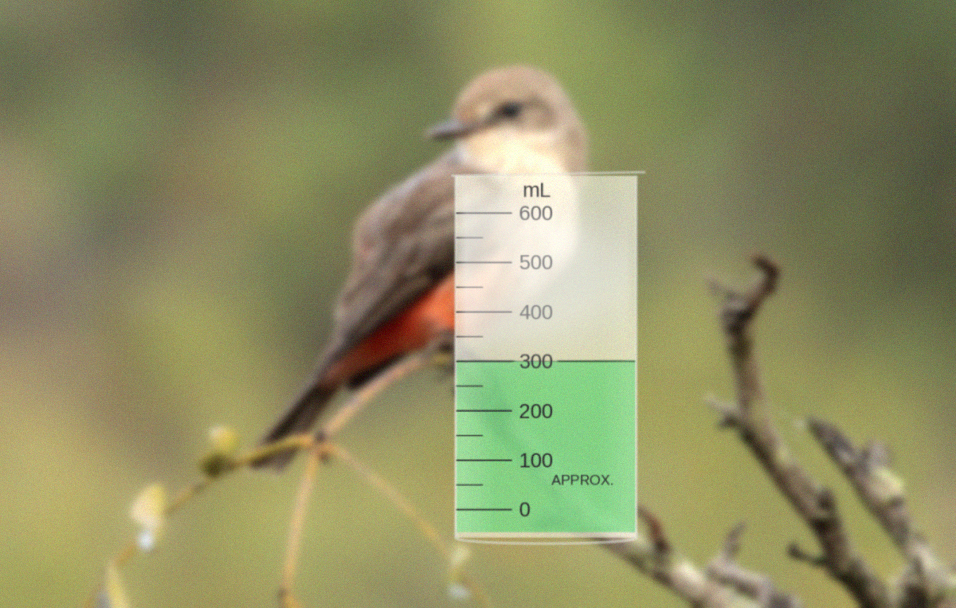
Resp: 300 mL
